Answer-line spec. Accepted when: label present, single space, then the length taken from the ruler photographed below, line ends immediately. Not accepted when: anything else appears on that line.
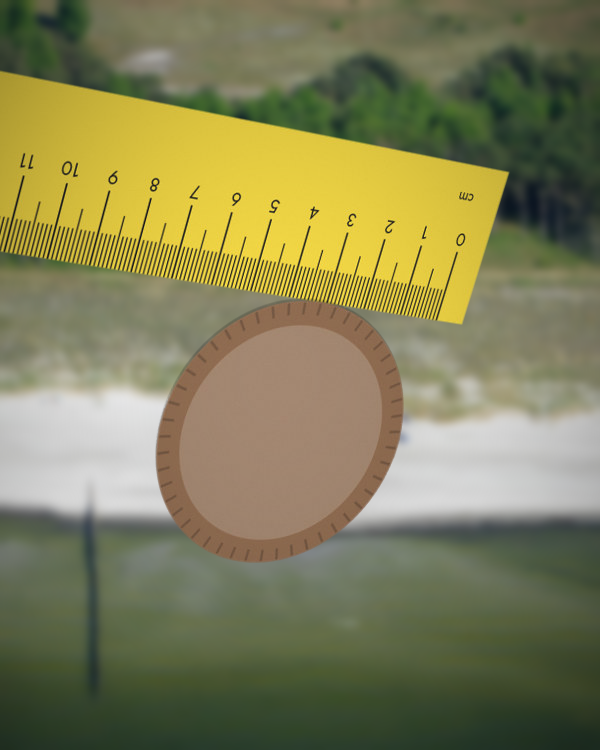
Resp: 6.3 cm
